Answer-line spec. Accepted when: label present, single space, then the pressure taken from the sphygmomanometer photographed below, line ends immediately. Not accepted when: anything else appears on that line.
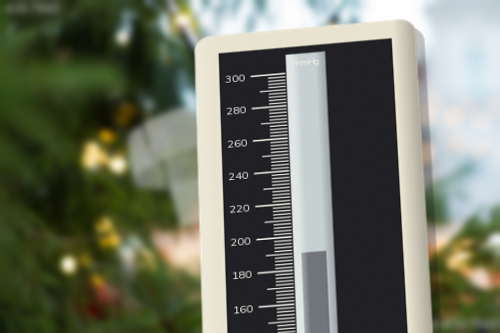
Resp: 190 mmHg
